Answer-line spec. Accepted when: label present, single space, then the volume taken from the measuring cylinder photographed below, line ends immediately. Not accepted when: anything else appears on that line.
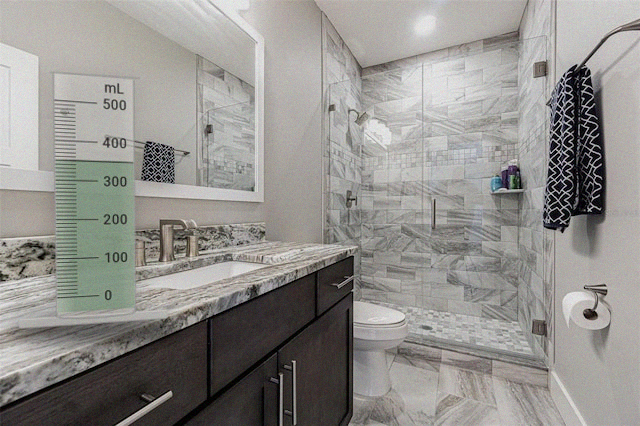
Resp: 350 mL
